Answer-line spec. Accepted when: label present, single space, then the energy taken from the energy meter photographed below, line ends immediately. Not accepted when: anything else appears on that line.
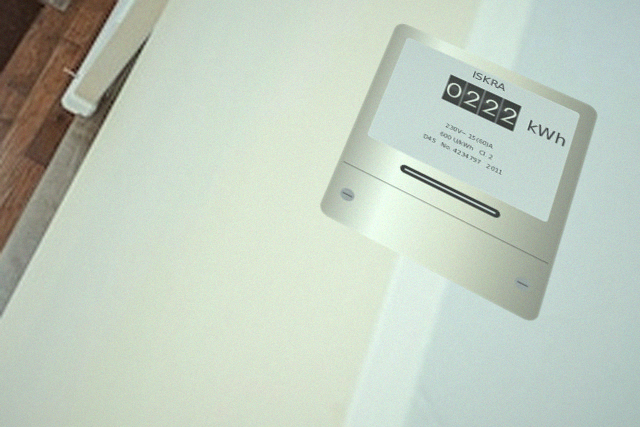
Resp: 222 kWh
